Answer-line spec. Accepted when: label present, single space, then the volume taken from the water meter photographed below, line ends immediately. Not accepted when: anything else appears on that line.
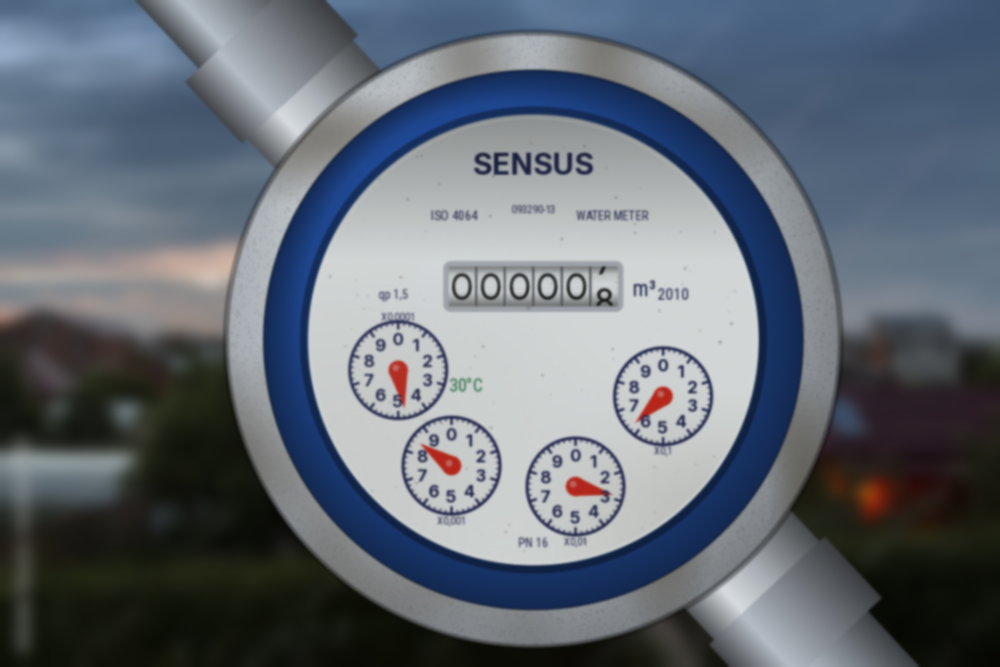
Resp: 7.6284 m³
